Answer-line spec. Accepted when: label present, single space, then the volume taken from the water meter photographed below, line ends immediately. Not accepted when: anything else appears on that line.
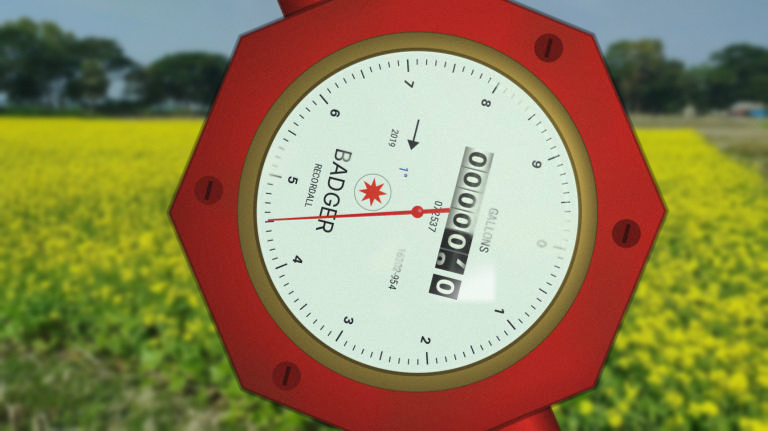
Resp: 74.5 gal
